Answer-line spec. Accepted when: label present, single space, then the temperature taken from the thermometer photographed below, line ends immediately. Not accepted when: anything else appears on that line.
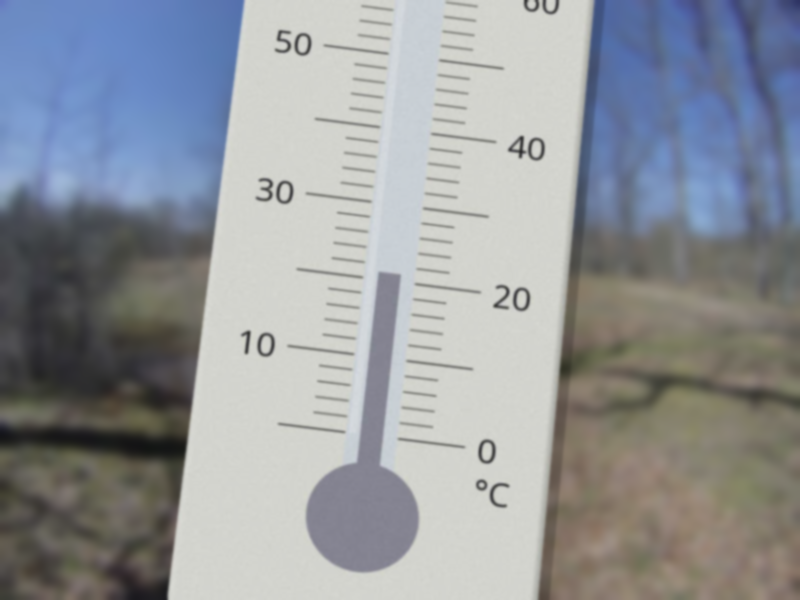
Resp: 21 °C
